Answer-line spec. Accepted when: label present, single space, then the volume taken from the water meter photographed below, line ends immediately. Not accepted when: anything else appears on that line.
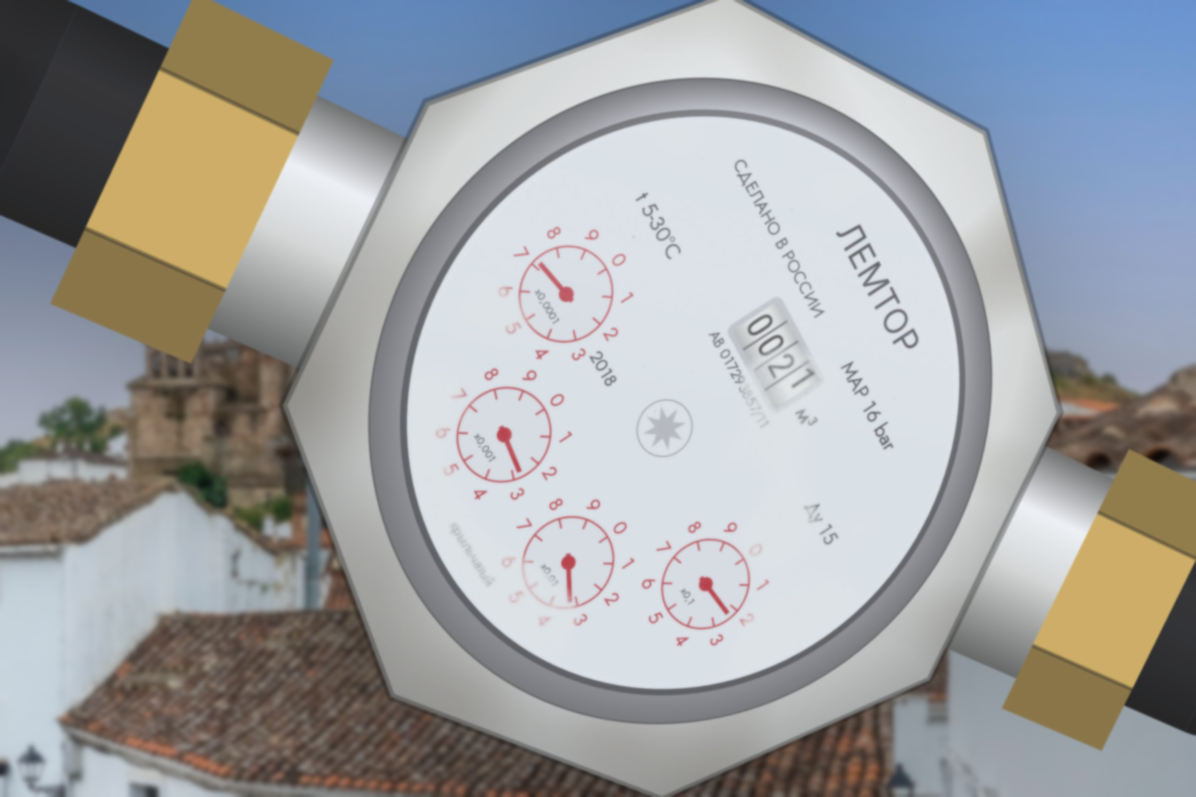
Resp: 21.2327 m³
